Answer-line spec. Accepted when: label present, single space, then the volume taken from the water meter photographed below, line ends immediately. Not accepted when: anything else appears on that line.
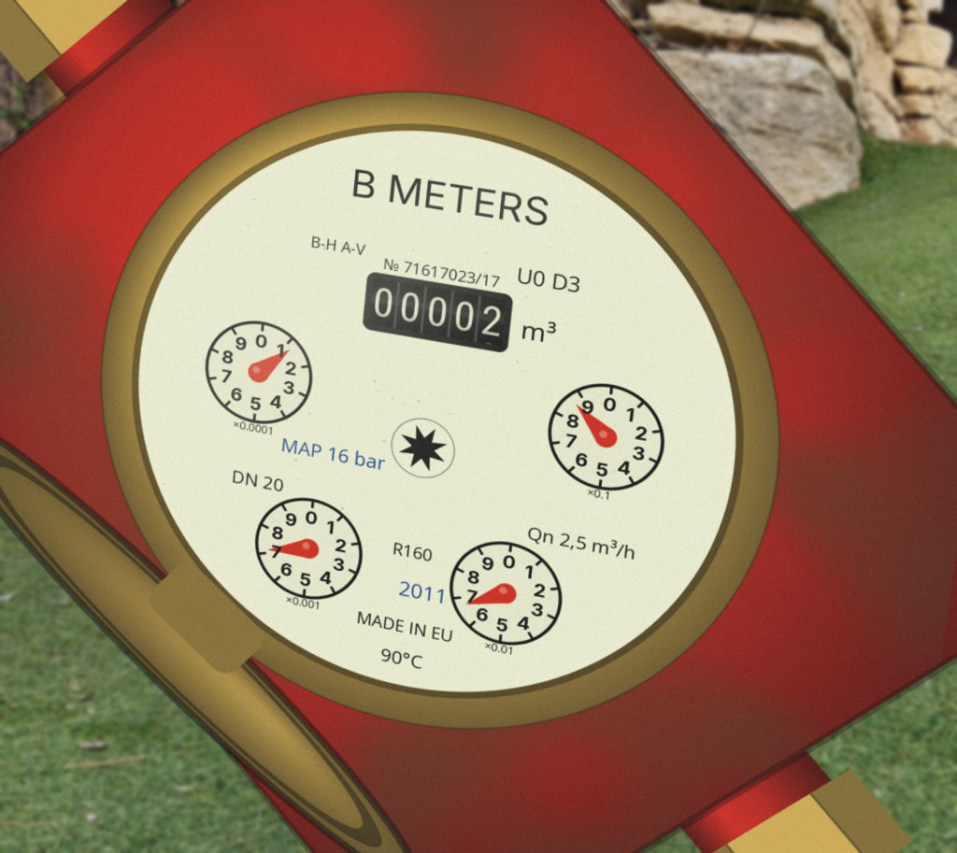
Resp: 2.8671 m³
